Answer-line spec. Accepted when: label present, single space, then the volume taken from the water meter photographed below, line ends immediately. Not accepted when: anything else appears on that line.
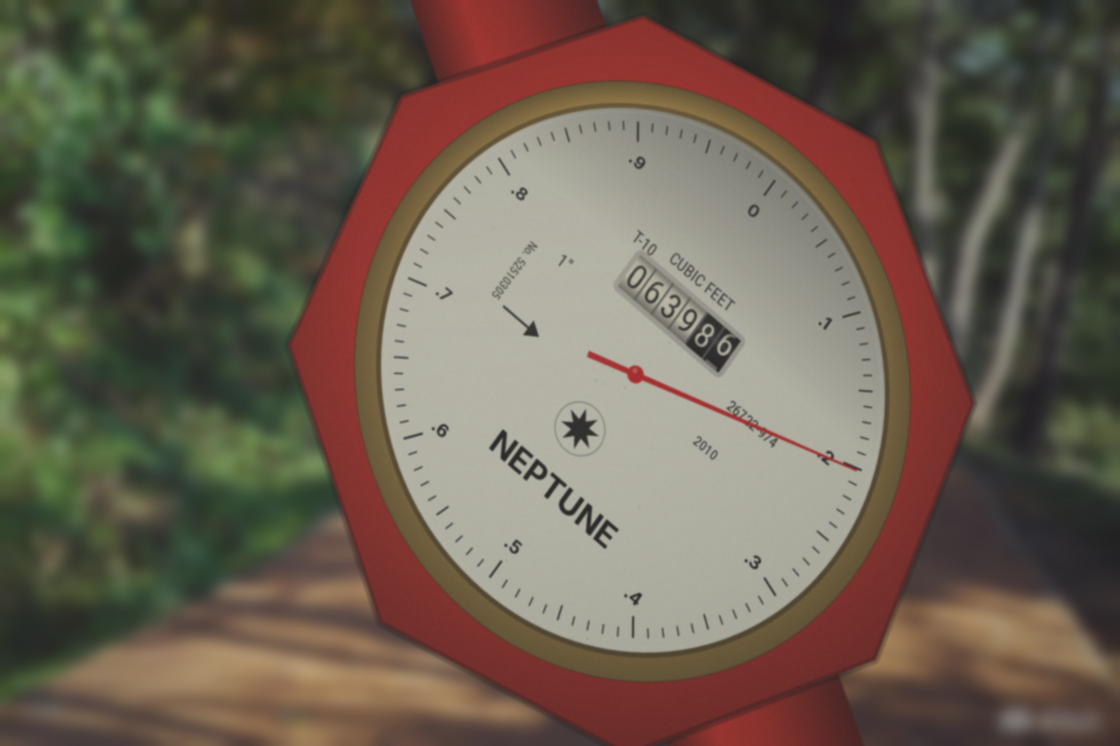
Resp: 63986.20 ft³
